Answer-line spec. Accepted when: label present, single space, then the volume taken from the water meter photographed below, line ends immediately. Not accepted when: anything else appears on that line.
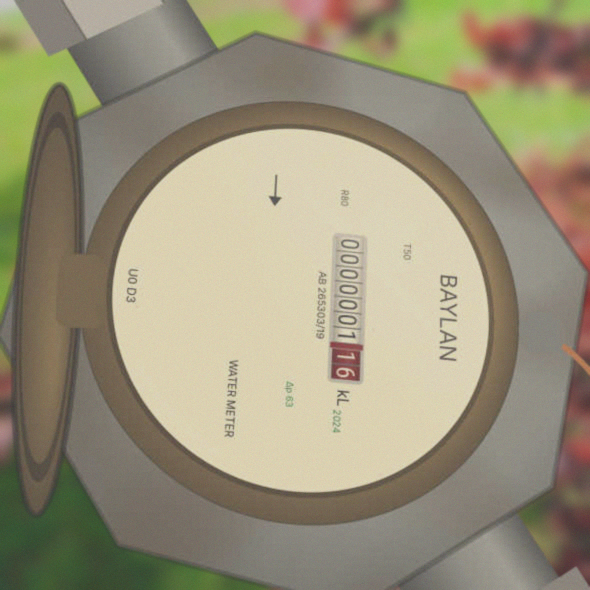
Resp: 1.16 kL
